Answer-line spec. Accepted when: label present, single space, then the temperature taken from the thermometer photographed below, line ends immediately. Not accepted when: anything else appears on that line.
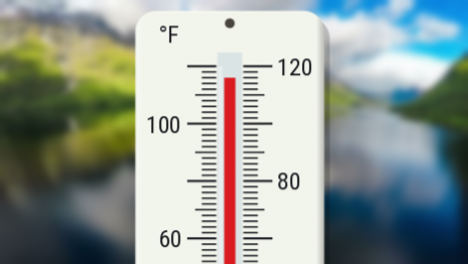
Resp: 116 °F
